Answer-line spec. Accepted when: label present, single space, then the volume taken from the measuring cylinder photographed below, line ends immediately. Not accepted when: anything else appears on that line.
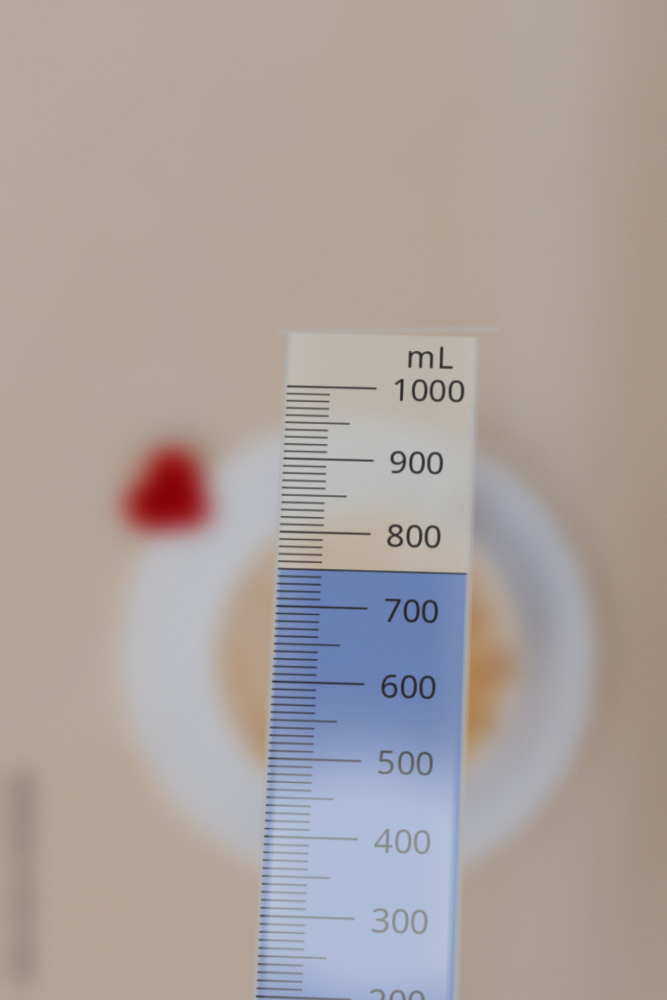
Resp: 750 mL
